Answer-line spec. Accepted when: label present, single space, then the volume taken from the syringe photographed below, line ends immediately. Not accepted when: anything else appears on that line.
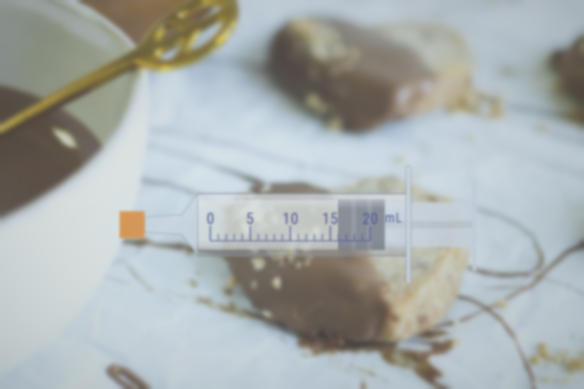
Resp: 16 mL
